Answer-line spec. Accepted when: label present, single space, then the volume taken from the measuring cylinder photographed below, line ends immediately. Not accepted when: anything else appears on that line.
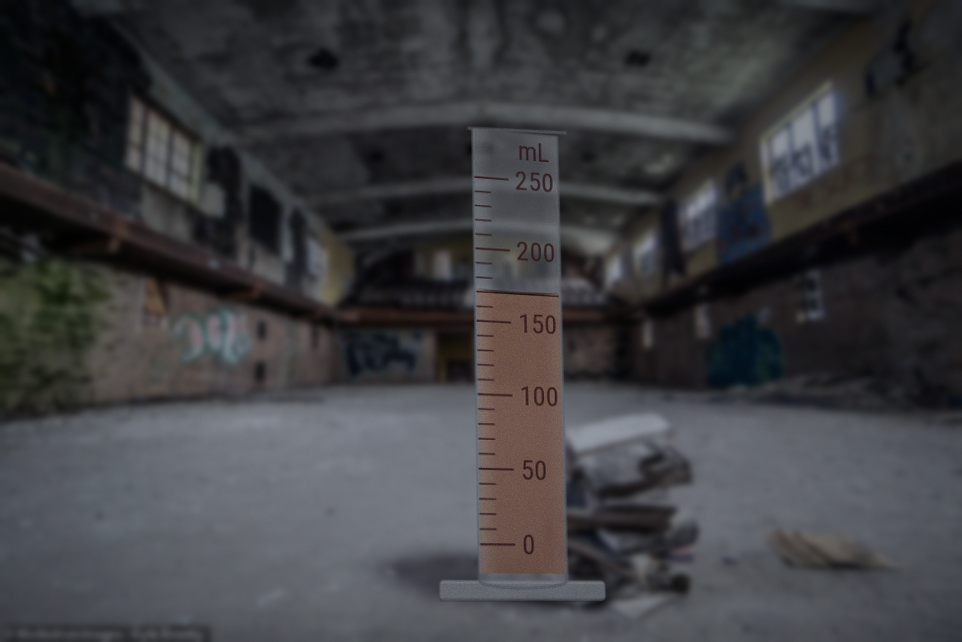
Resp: 170 mL
